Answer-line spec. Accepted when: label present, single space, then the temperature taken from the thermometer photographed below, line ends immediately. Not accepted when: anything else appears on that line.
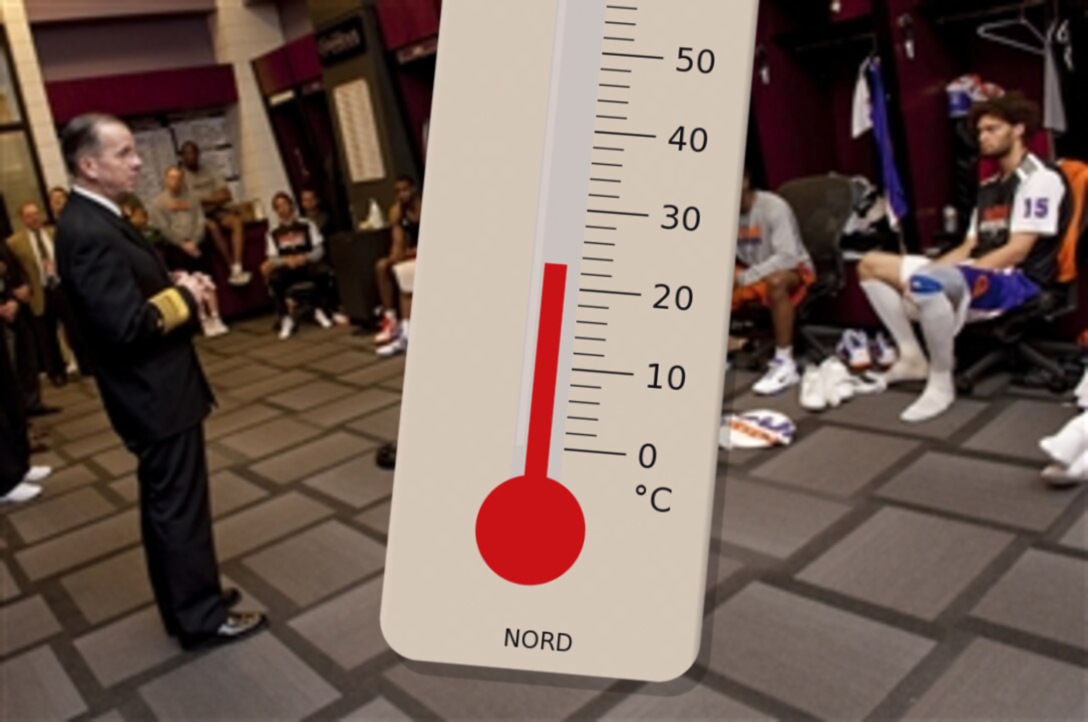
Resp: 23 °C
